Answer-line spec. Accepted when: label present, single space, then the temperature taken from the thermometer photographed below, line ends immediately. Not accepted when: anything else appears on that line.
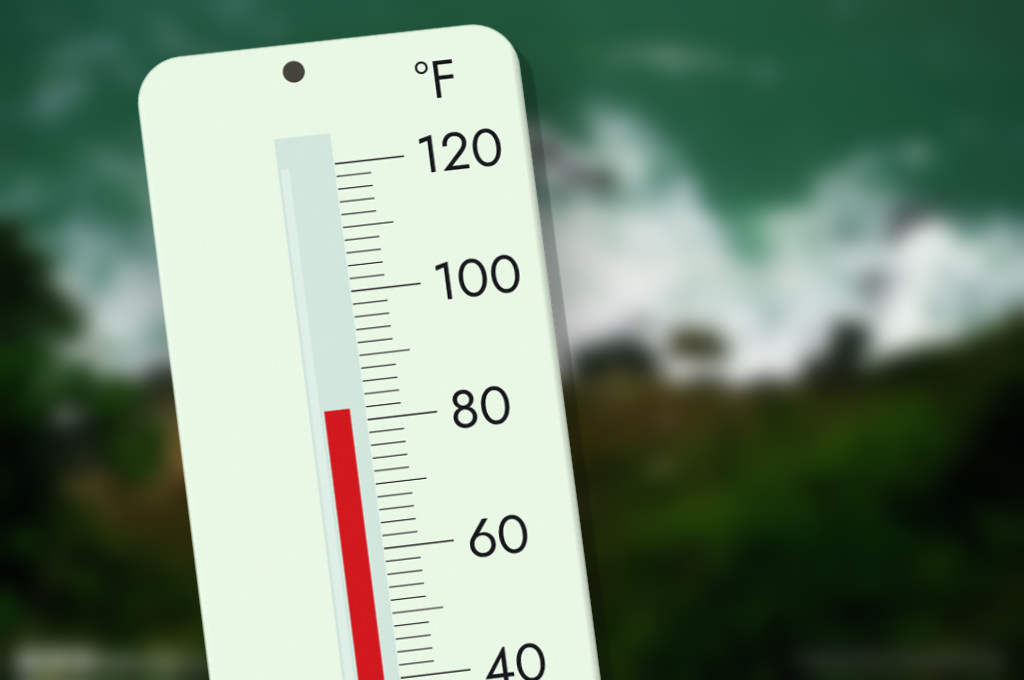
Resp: 82 °F
